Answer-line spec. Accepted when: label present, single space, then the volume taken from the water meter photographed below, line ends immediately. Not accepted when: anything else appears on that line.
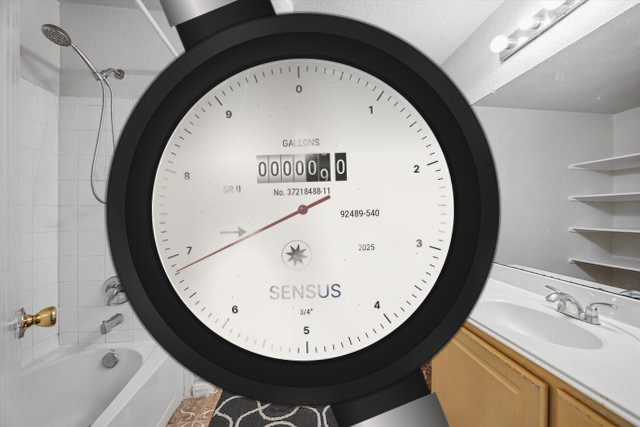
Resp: 86.8 gal
